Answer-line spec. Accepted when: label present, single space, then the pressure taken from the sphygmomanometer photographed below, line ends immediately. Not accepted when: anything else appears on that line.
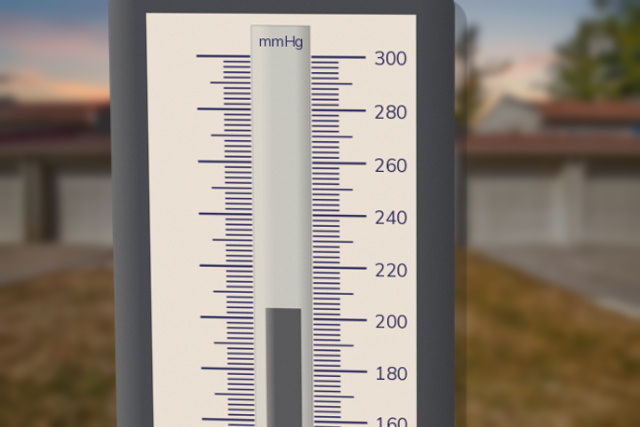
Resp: 204 mmHg
